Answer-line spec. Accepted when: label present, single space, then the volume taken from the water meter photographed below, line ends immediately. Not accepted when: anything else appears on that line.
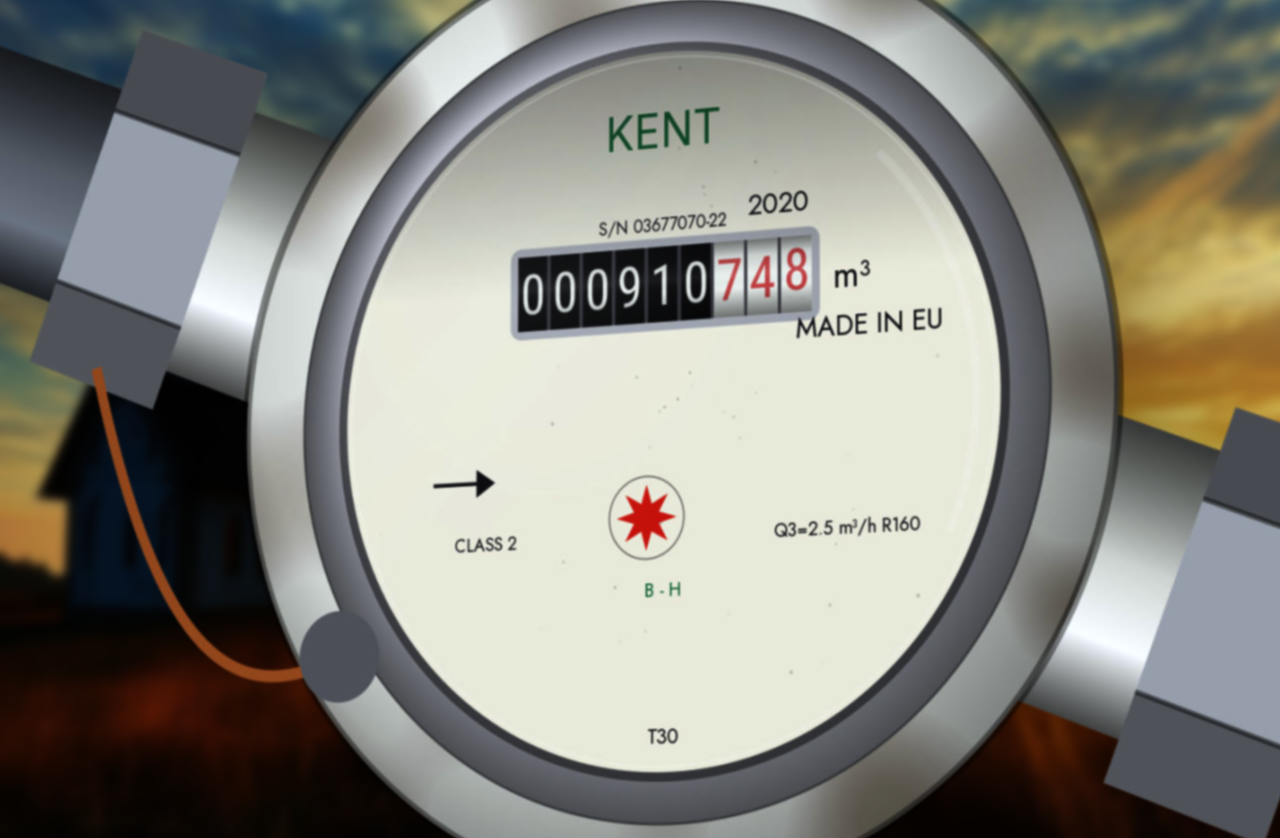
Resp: 910.748 m³
